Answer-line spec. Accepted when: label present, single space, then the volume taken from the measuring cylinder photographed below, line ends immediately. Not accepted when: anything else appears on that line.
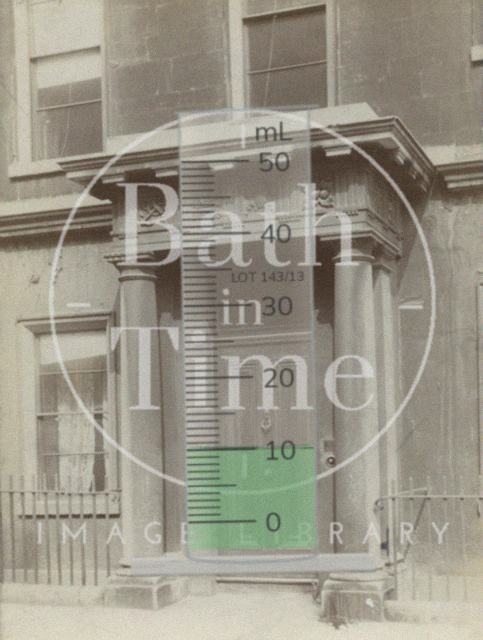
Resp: 10 mL
